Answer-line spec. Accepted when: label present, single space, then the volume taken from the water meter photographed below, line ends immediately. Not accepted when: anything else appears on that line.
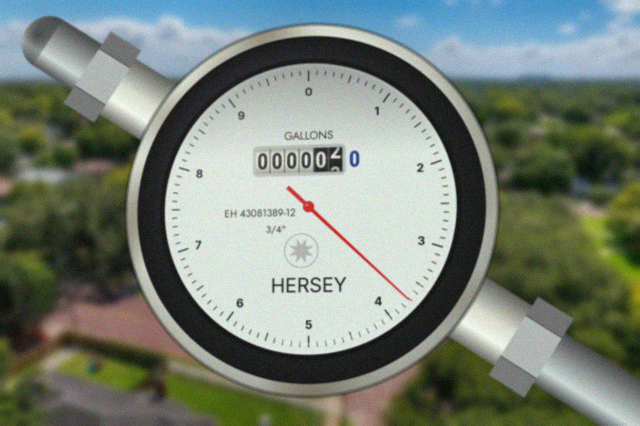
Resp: 23.7 gal
